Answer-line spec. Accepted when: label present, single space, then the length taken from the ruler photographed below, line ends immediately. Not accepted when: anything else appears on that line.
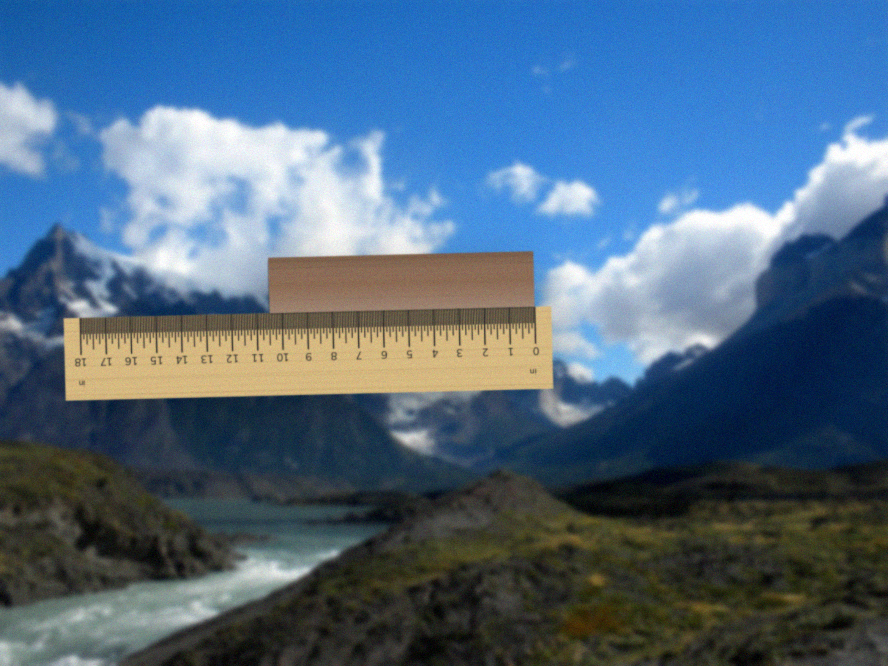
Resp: 10.5 in
